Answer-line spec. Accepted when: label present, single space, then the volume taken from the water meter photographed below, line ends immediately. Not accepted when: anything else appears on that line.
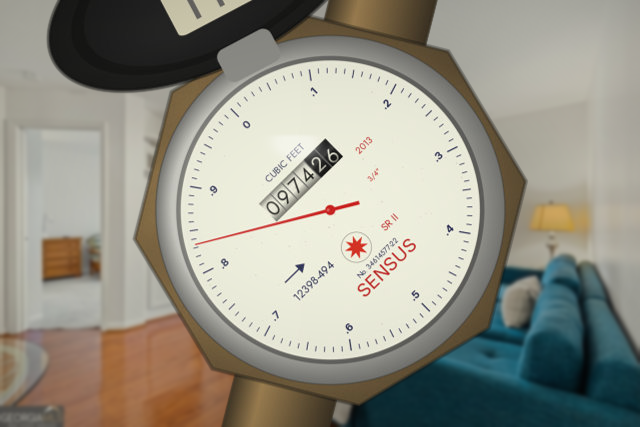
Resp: 97425.83 ft³
